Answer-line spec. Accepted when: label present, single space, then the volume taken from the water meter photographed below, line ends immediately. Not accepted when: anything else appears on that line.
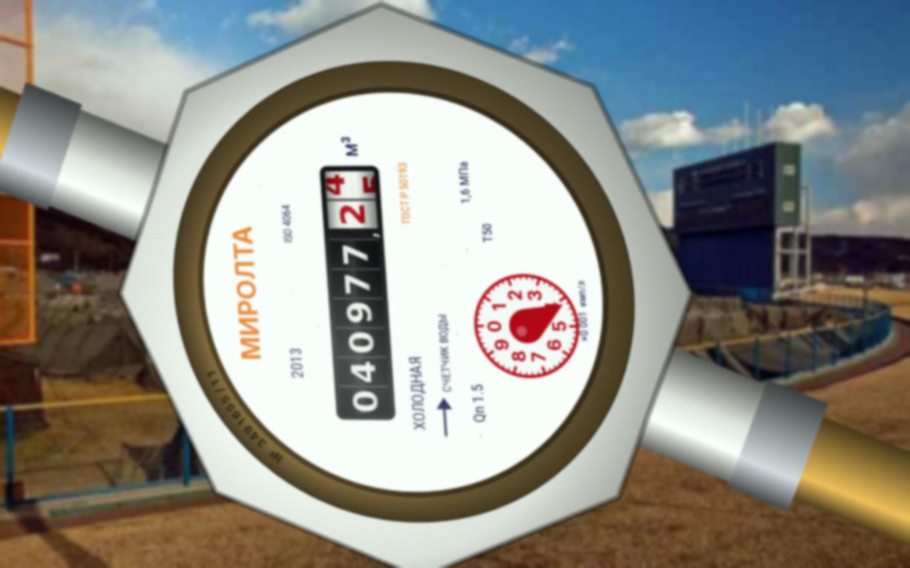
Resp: 40977.244 m³
